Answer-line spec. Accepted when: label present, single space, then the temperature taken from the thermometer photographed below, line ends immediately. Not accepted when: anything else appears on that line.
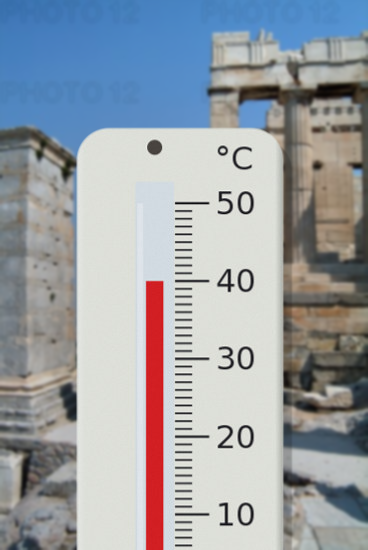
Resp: 40 °C
